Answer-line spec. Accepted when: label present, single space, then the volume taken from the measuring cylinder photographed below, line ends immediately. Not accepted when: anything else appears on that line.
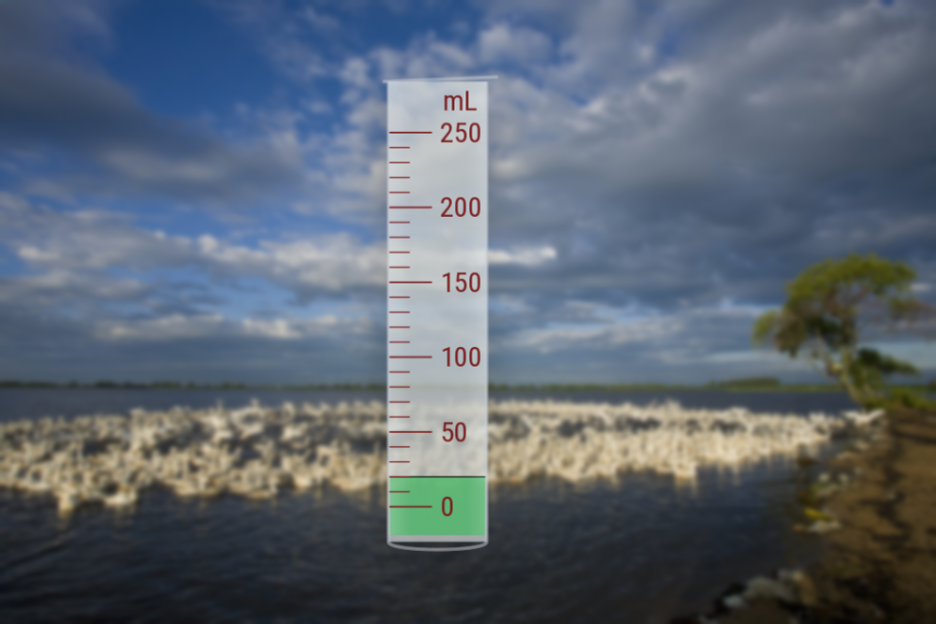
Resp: 20 mL
